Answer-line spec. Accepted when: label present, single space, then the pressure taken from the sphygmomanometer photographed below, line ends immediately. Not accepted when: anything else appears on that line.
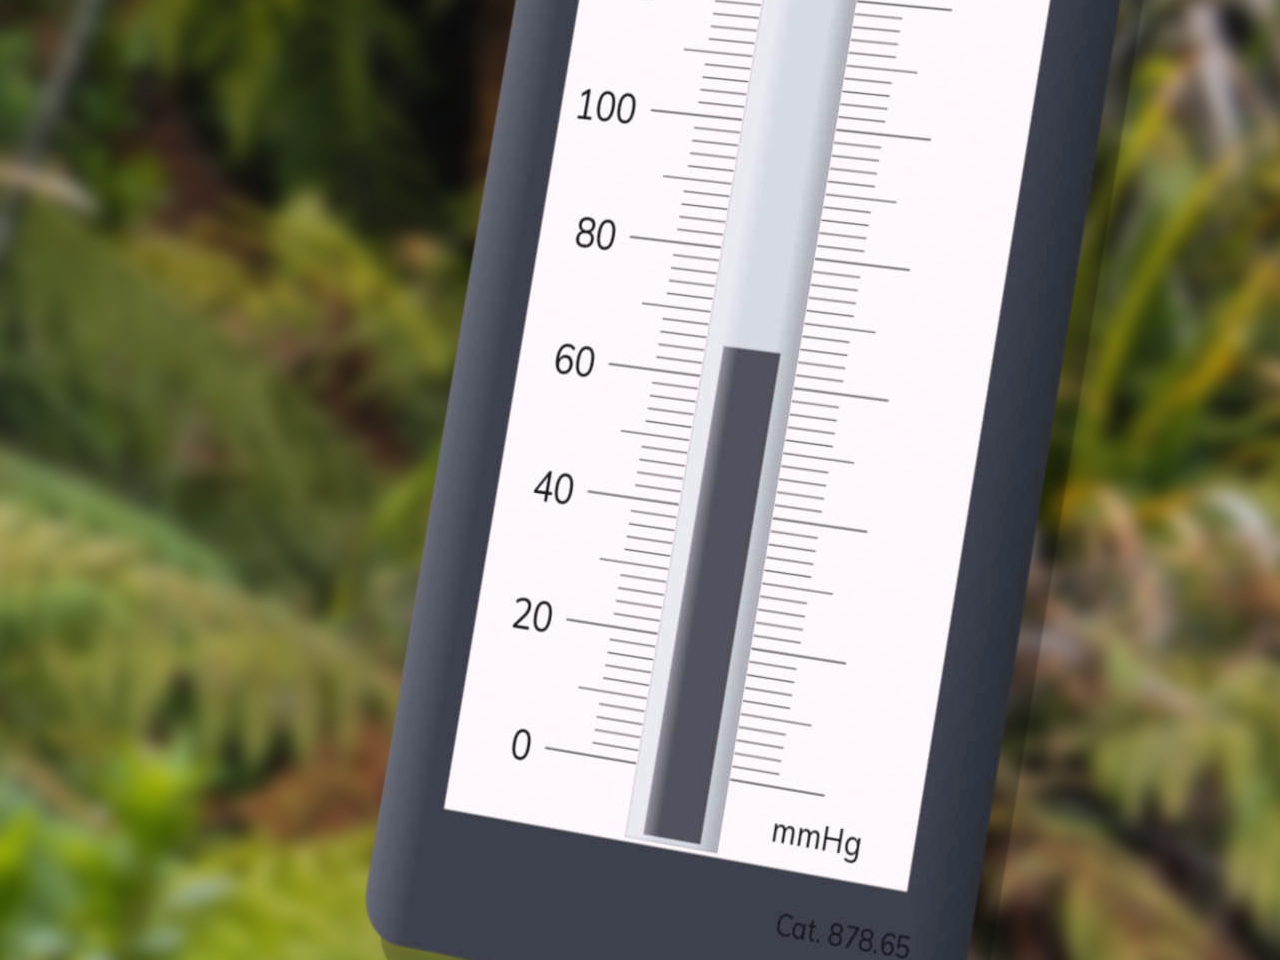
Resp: 65 mmHg
